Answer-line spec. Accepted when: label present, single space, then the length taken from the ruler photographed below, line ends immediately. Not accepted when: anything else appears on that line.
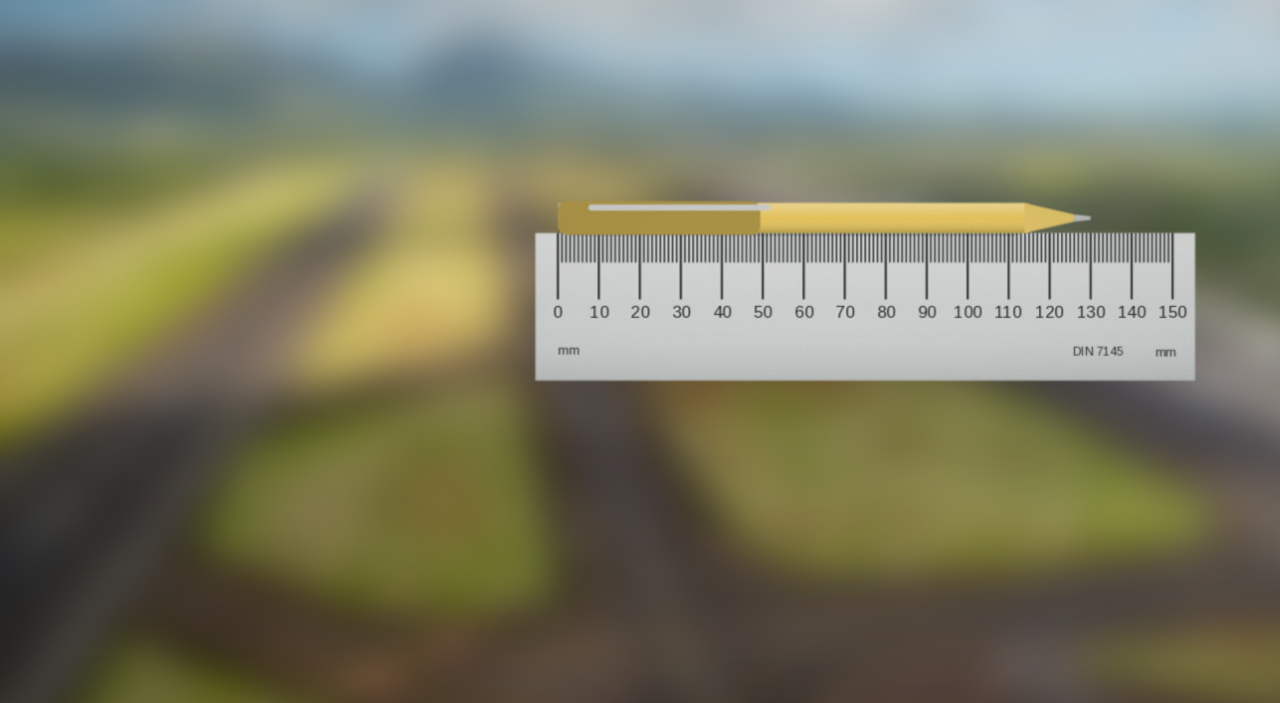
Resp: 130 mm
